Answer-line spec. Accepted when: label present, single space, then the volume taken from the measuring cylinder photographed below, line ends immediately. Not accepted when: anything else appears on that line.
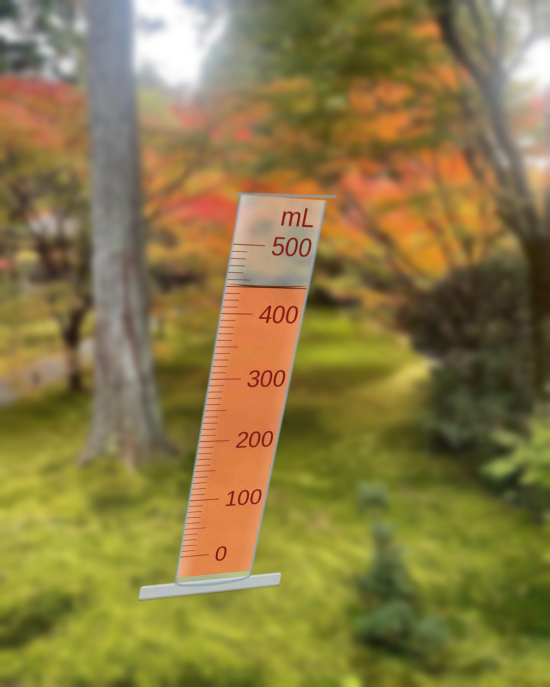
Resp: 440 mL
